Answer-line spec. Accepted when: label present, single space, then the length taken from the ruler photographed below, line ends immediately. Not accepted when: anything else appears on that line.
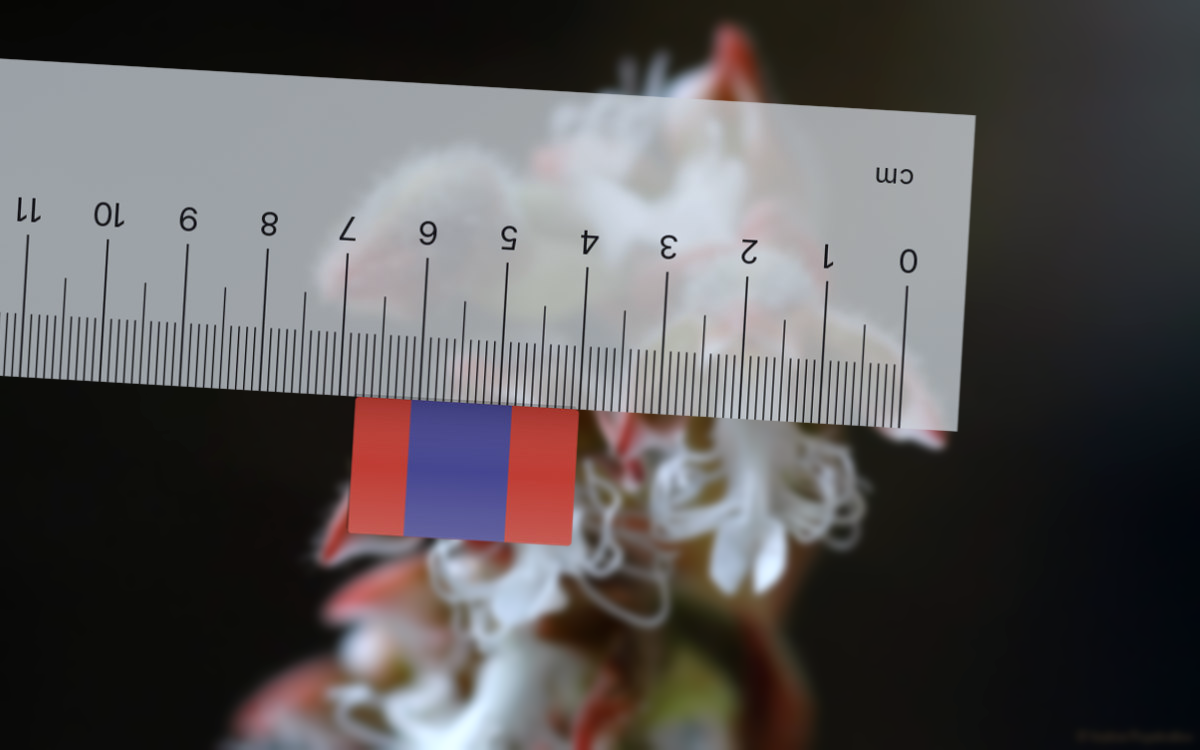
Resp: 2.8 cm
